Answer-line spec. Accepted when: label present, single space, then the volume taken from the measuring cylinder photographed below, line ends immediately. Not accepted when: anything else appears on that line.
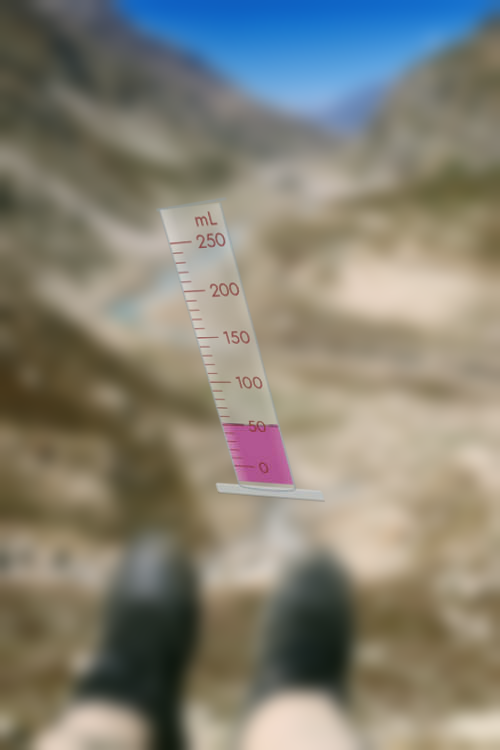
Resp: 50 mL
